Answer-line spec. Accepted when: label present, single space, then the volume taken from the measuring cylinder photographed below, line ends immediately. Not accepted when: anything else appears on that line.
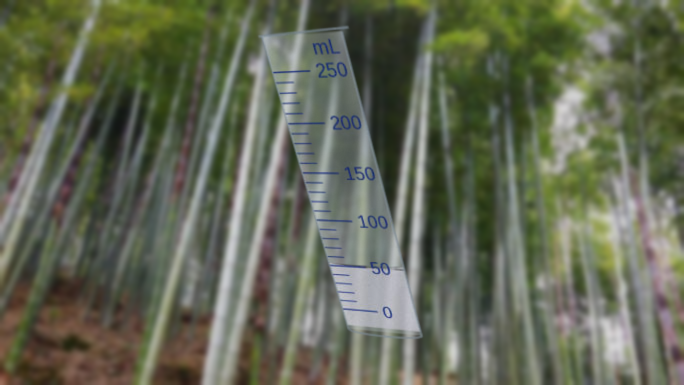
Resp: 50 mL
